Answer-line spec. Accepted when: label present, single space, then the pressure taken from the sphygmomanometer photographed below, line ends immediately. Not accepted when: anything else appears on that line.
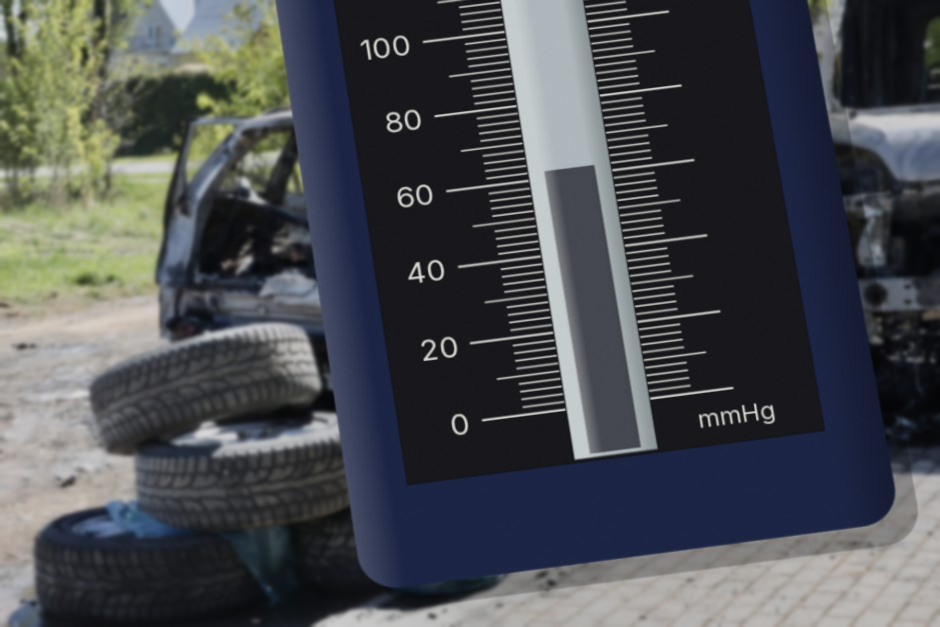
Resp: 62 mmHg
